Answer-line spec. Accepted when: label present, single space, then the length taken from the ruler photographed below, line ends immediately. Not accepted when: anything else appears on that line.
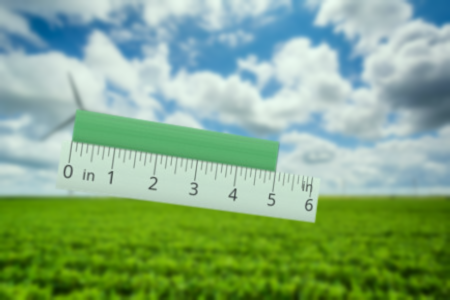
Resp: 5 in
